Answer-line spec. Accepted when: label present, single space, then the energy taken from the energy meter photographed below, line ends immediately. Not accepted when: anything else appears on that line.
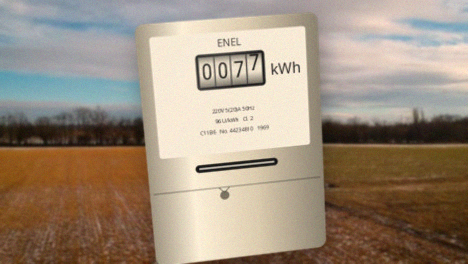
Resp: 77 kWh
